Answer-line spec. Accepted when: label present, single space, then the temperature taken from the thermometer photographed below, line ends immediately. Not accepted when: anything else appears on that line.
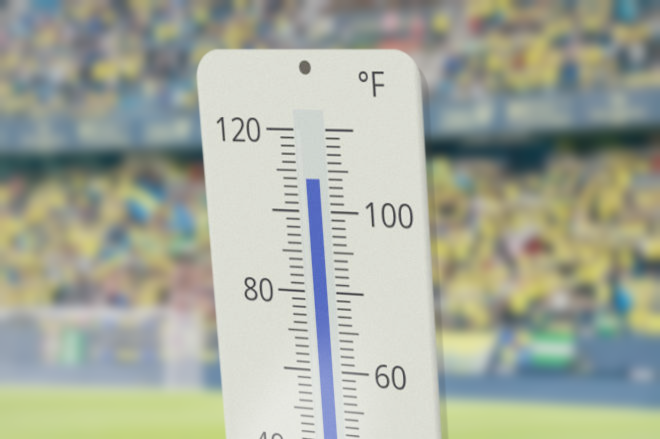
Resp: 108 °F
